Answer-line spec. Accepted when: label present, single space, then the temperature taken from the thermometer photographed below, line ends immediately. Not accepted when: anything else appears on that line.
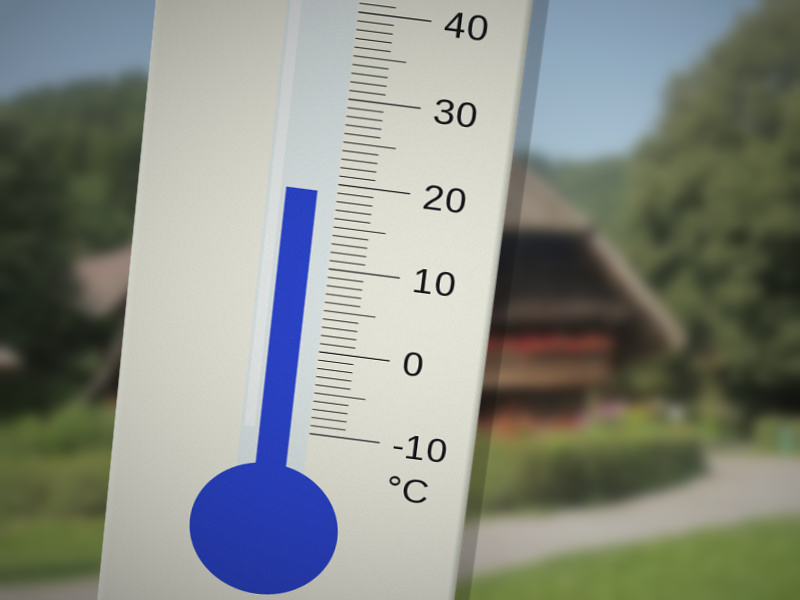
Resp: 19 °C
